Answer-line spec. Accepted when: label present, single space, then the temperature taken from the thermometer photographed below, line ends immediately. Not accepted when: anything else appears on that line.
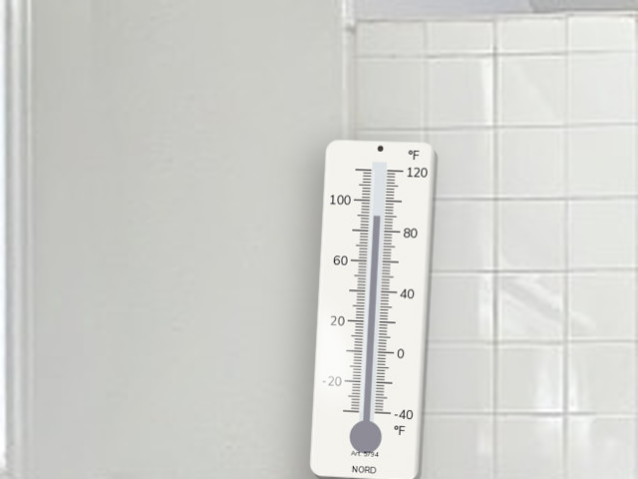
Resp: 90 °F
